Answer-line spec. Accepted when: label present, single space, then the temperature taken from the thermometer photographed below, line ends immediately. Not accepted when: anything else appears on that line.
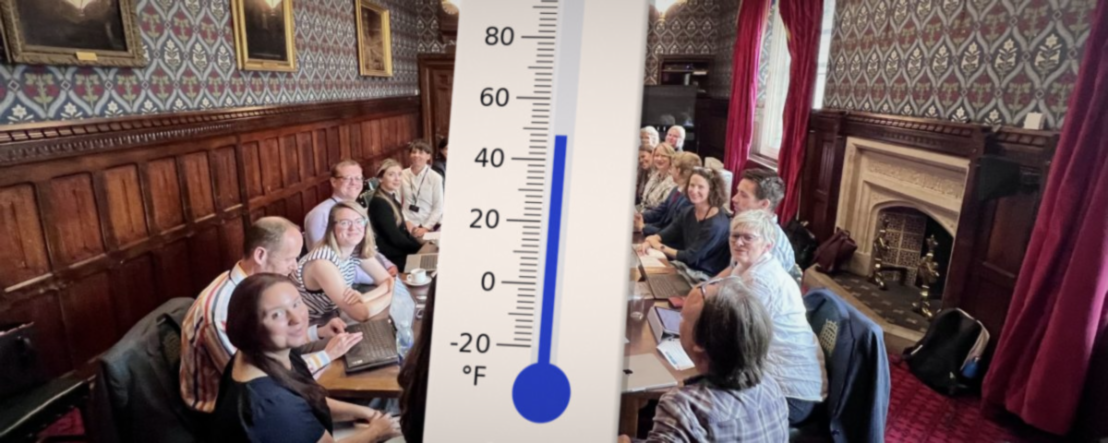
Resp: 48 °F
